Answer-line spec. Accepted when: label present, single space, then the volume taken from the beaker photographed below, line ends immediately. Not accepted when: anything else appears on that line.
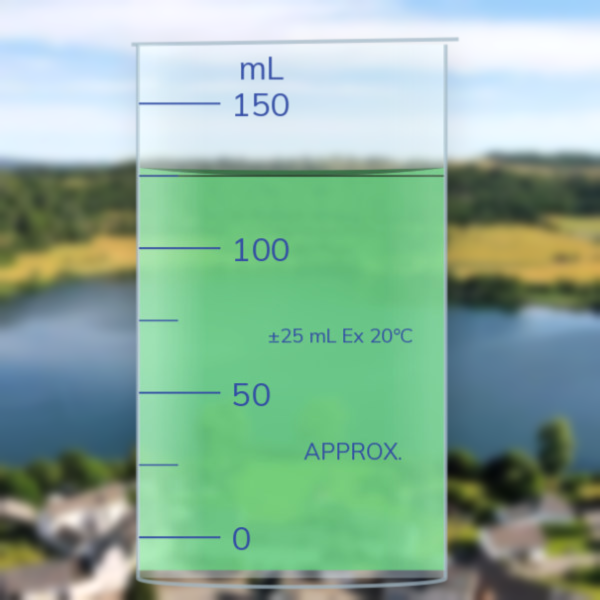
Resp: 125 mL
